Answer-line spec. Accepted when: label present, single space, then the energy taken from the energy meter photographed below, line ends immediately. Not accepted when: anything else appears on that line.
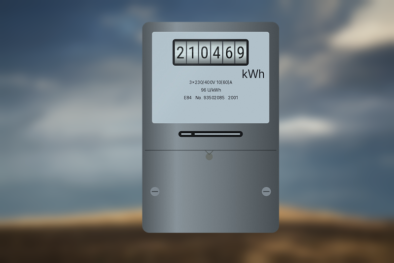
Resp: 210469 kWh
